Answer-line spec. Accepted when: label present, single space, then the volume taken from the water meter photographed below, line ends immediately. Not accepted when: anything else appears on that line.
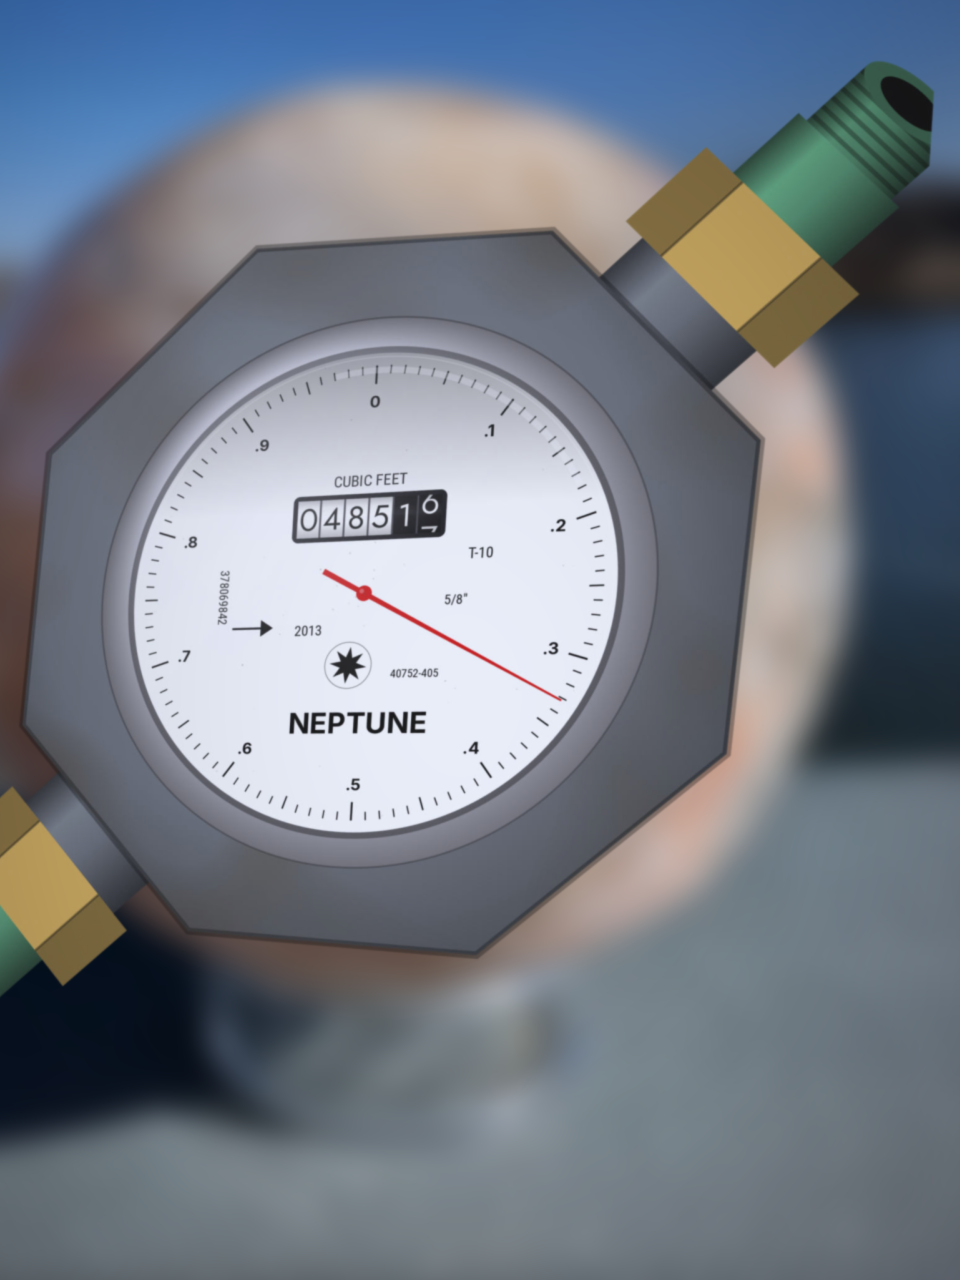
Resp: 48516.33 ft³
